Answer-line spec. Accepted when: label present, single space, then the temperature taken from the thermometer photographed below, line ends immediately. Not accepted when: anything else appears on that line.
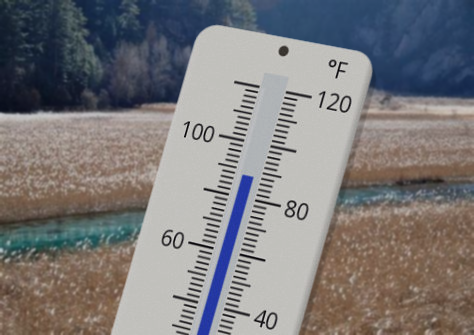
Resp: 88 °F
